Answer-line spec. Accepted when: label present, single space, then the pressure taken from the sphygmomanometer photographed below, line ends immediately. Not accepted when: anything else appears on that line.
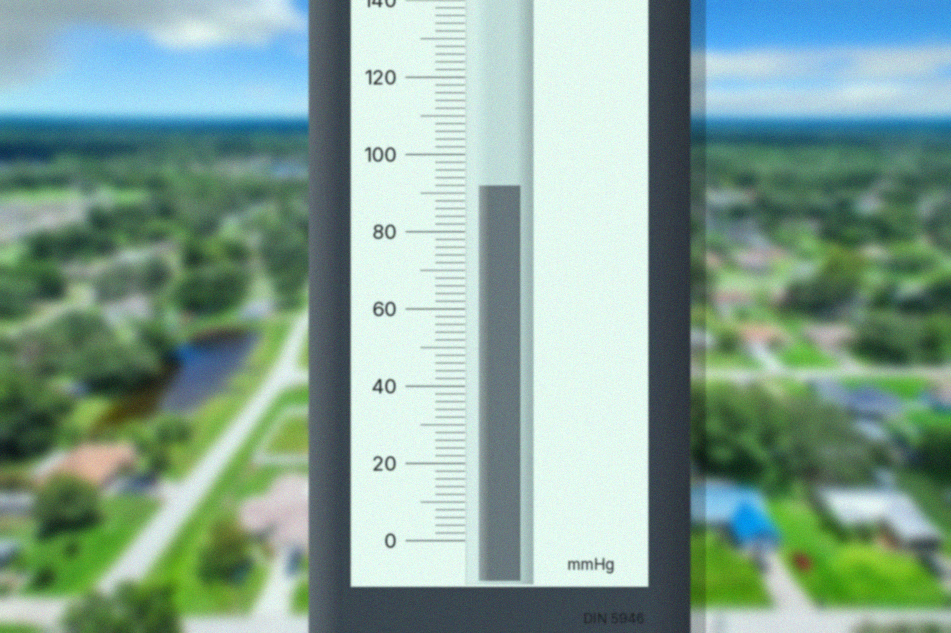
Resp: 92 mmHg
